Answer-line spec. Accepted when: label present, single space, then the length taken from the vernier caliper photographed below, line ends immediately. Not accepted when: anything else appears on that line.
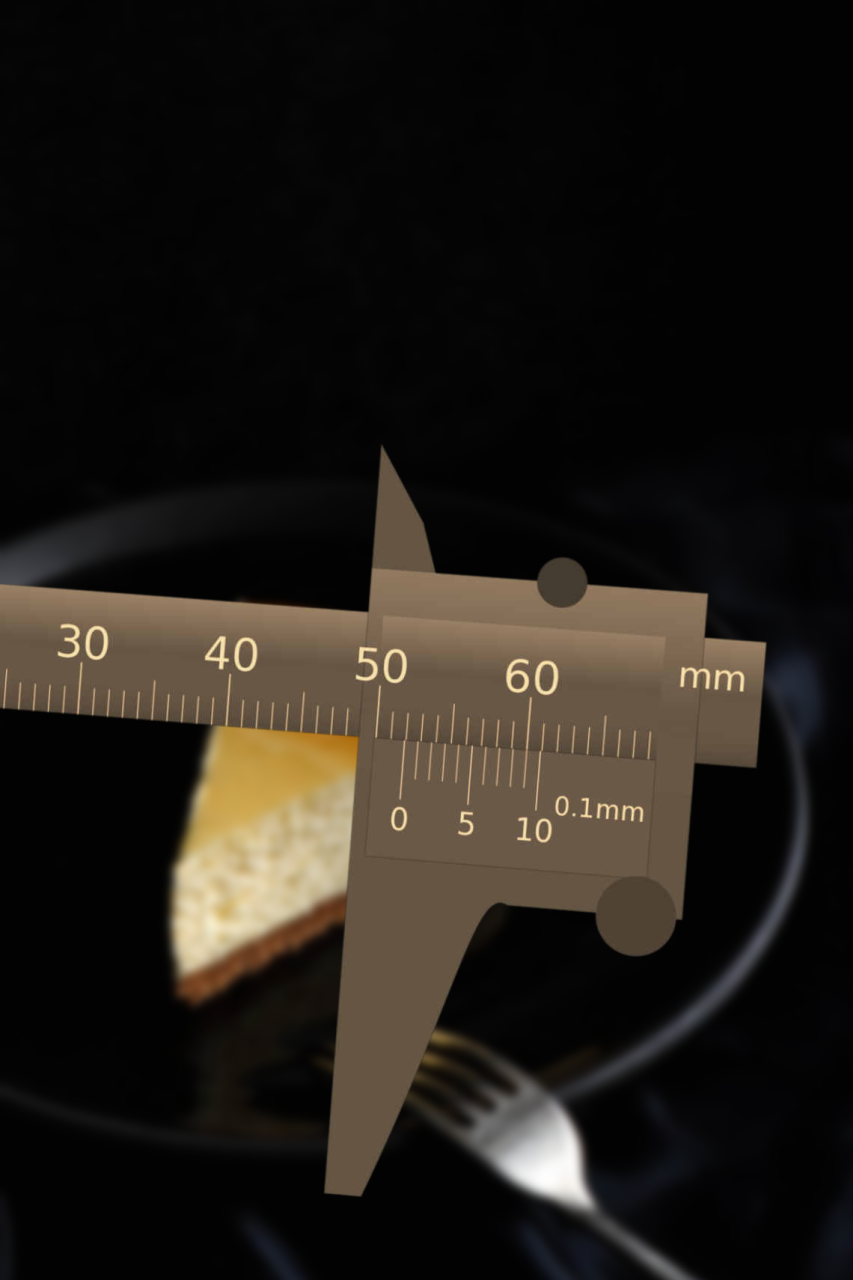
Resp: 51.9 mm
